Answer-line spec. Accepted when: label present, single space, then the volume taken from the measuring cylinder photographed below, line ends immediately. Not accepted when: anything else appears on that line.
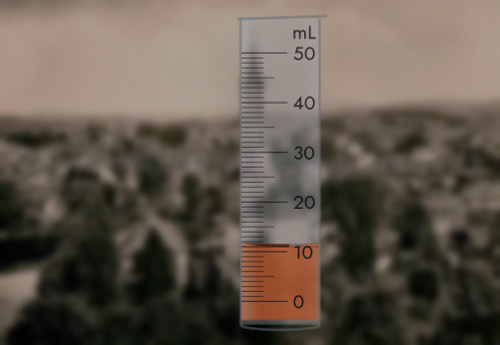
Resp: 11 mL
